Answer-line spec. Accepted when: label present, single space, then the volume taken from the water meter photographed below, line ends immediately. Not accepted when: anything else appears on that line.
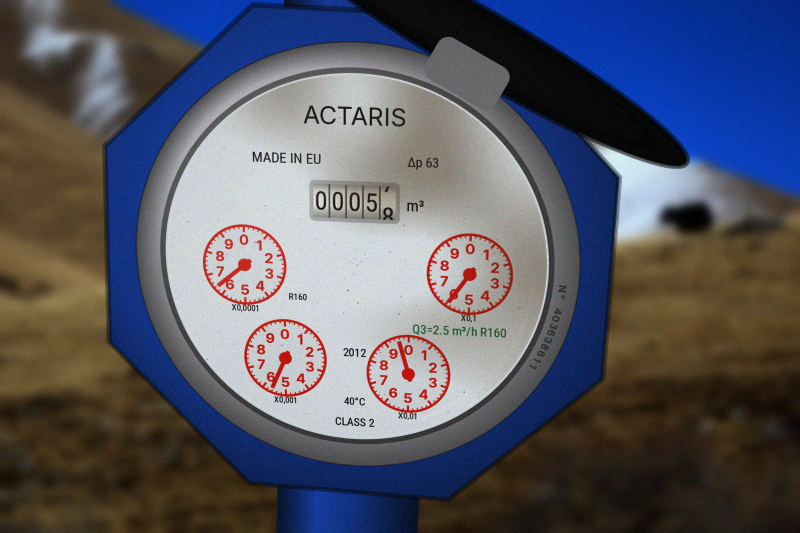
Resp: 57.5956 m³
